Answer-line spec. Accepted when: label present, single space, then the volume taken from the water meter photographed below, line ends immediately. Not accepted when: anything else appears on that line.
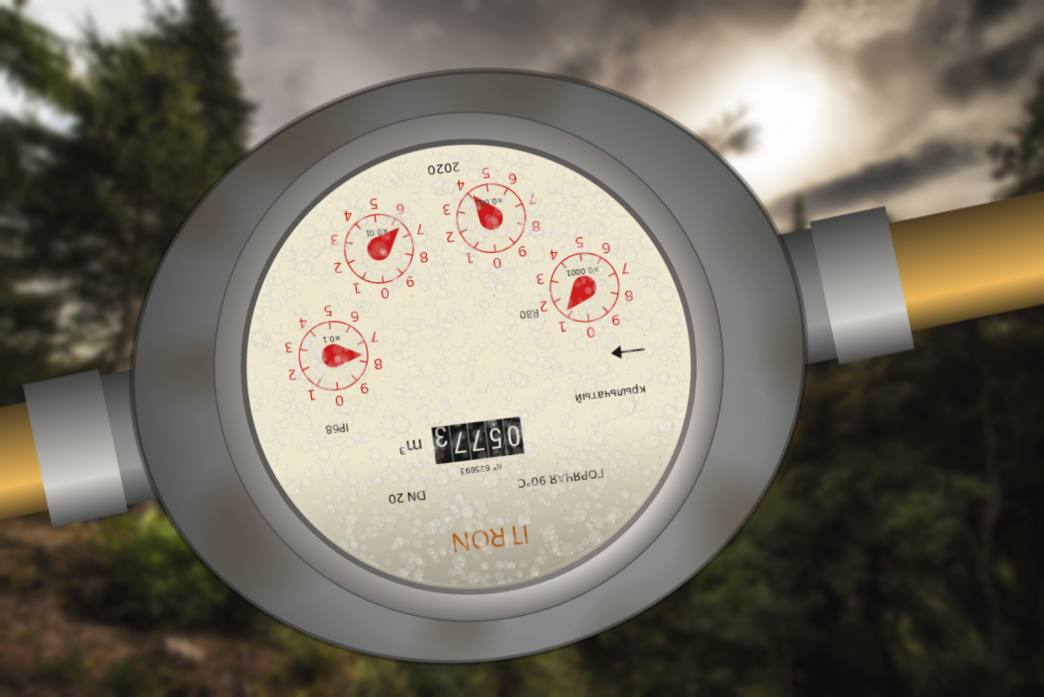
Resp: 5772.7641 m³
